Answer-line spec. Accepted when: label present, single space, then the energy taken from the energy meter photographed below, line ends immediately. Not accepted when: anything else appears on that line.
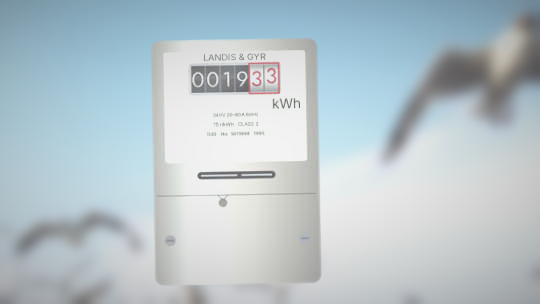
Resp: 19.33 kWh
